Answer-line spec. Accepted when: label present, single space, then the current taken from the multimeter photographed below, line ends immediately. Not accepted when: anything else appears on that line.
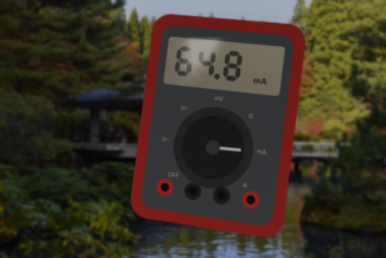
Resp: 64.8 mA
